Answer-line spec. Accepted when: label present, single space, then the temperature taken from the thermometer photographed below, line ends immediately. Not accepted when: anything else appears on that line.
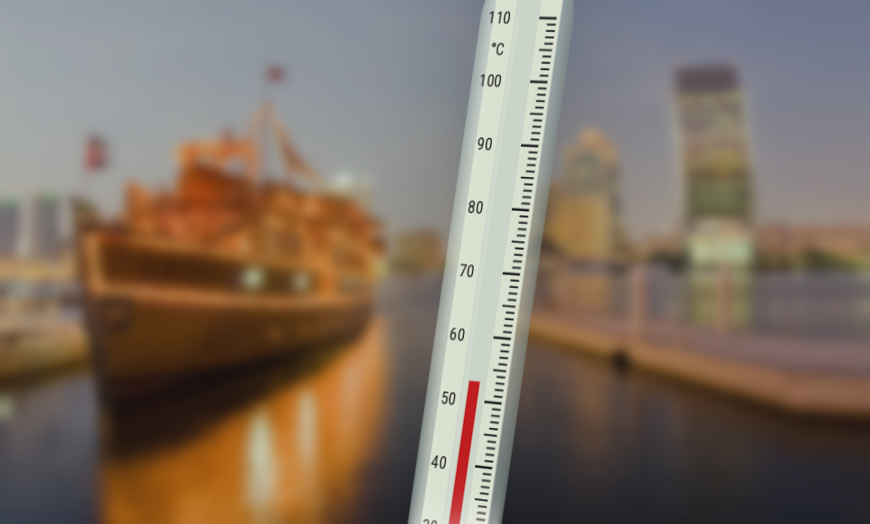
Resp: 53 °C
